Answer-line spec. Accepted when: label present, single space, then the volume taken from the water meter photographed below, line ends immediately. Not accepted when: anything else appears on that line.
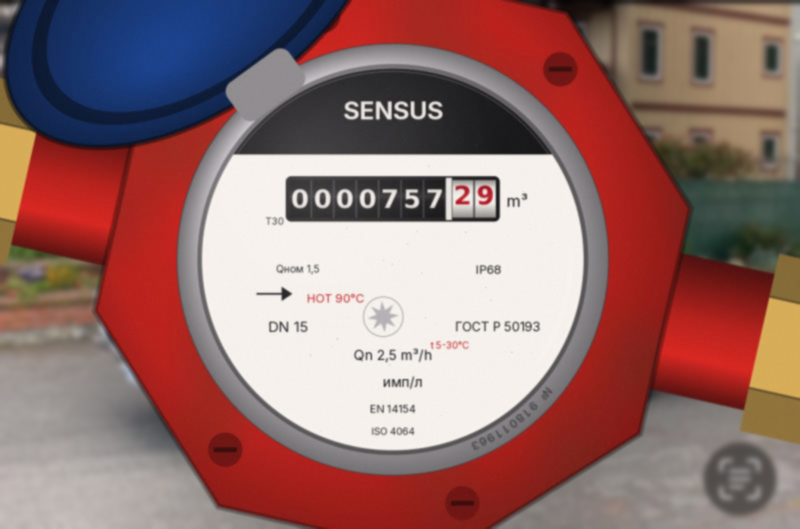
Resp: 757.29 m³
